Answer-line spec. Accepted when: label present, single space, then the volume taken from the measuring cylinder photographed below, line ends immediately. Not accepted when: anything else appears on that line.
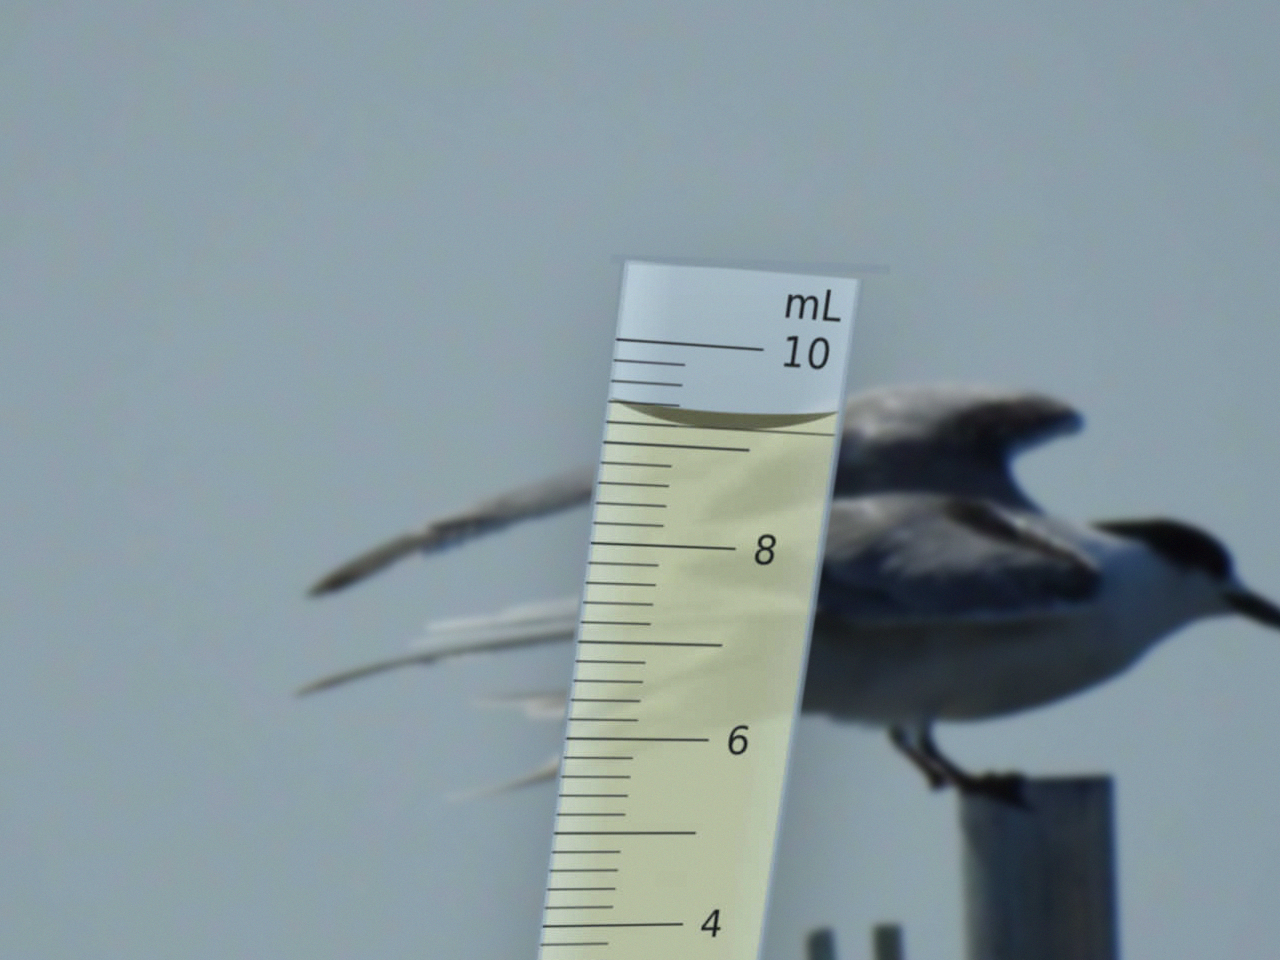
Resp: 9.2 mL
